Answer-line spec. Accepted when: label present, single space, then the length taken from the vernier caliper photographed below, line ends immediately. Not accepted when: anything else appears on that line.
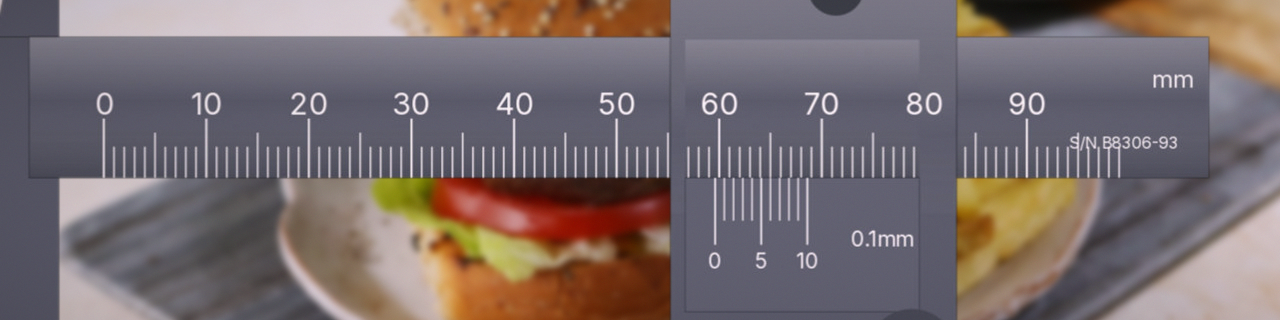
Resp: 59.6 mm
